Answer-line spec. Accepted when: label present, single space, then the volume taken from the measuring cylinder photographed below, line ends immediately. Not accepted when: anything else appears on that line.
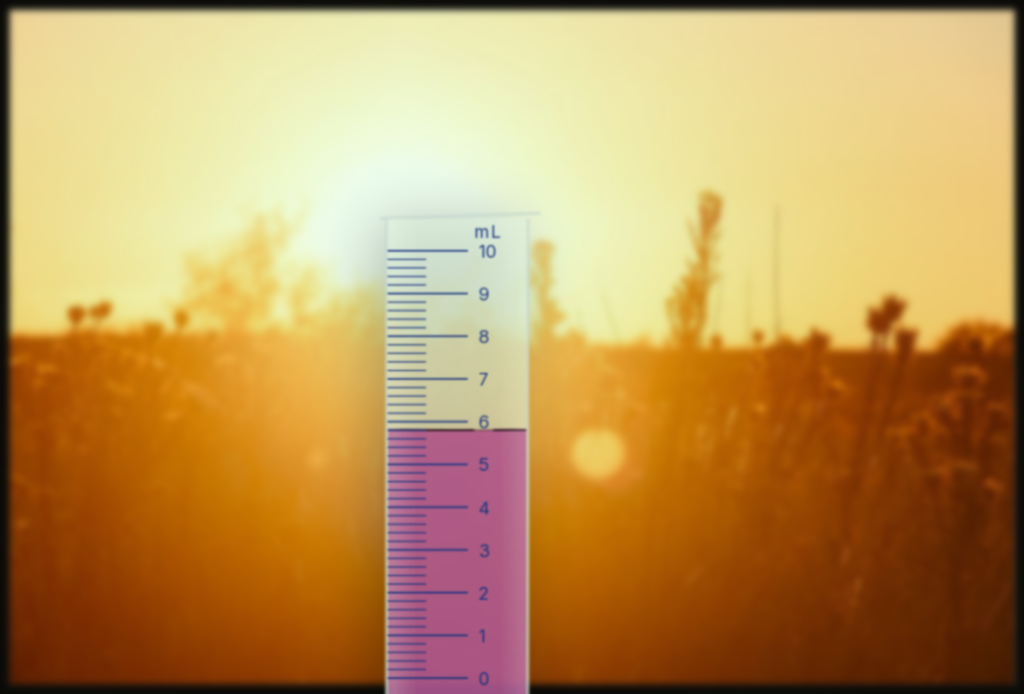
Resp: 5.8 mL
